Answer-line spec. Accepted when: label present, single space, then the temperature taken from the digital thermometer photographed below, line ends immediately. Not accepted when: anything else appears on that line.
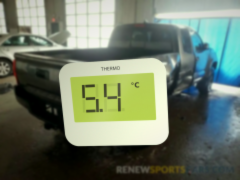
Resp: 5.4 °C
